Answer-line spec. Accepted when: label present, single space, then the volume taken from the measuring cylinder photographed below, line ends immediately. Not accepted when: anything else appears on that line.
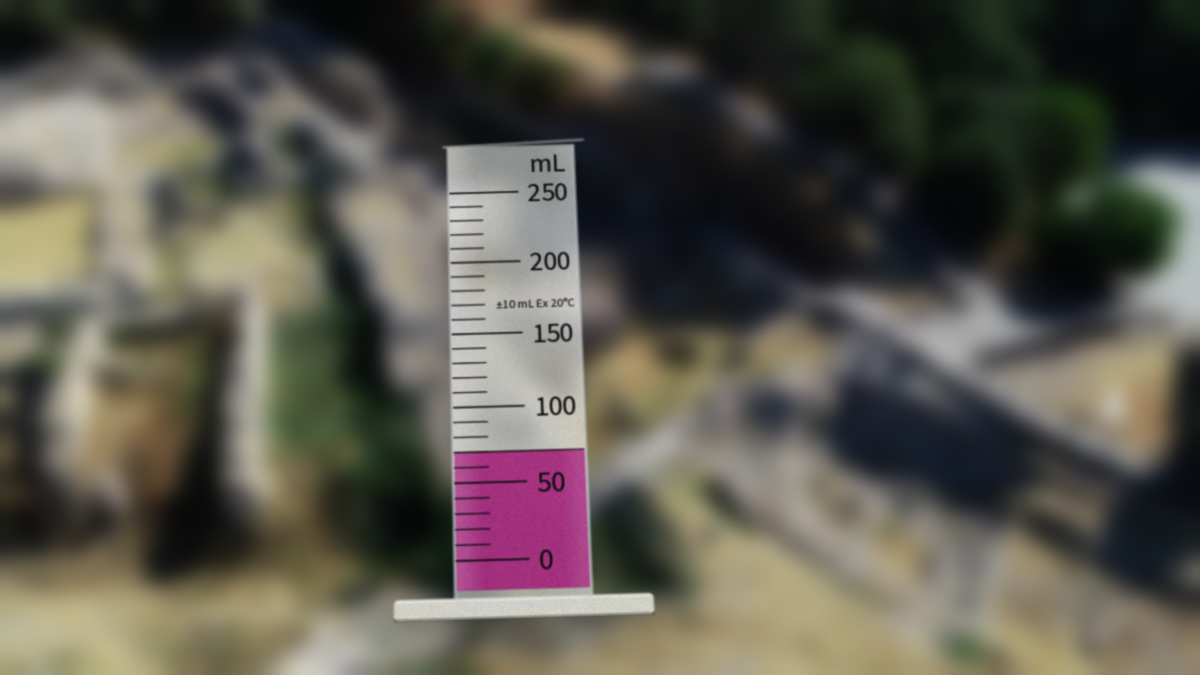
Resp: 70 mL
